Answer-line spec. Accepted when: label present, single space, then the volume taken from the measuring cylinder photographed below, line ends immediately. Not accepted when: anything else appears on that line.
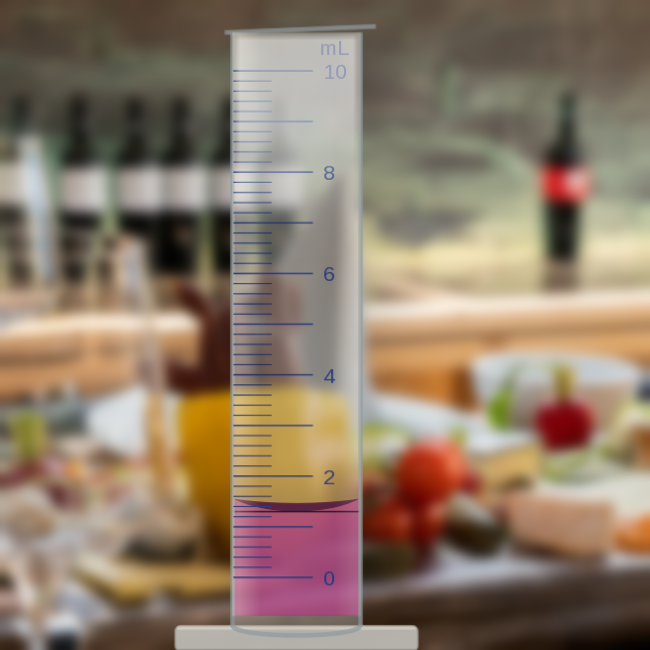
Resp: 1.3 mL
